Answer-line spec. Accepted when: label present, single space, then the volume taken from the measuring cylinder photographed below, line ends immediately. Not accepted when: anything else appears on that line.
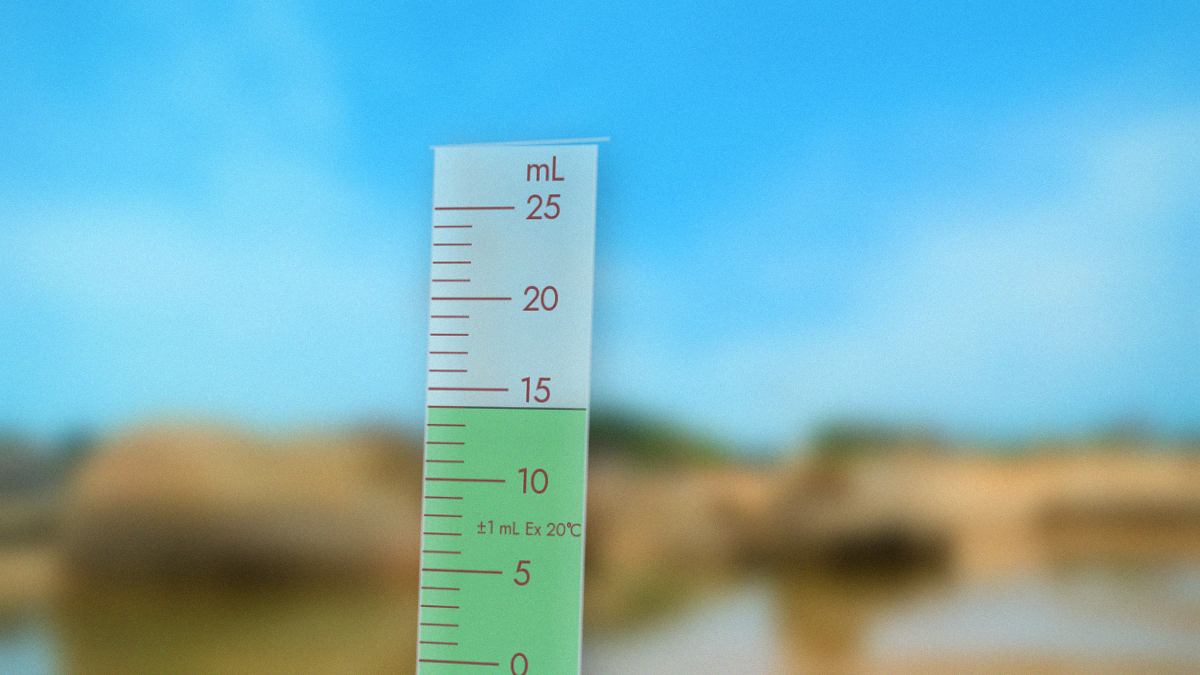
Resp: 14 mL
